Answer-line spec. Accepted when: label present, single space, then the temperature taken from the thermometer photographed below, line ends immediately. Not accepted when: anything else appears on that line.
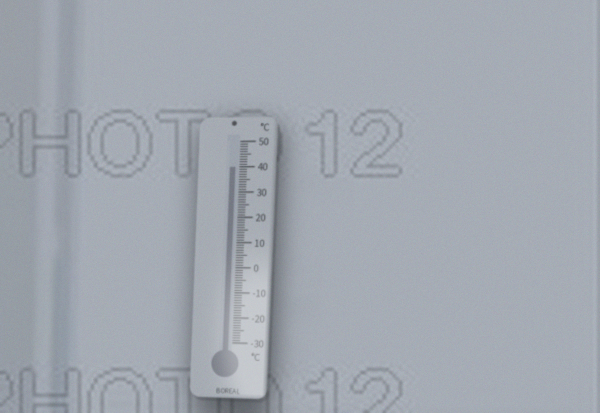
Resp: 40 °C
